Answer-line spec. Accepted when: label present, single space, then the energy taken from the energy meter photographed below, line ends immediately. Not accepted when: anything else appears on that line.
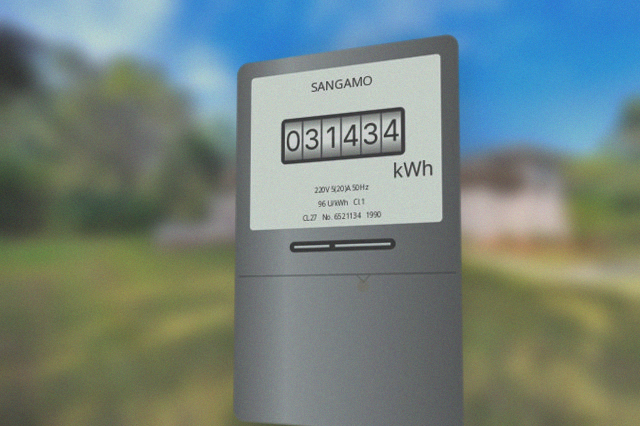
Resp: 31434 kWh
